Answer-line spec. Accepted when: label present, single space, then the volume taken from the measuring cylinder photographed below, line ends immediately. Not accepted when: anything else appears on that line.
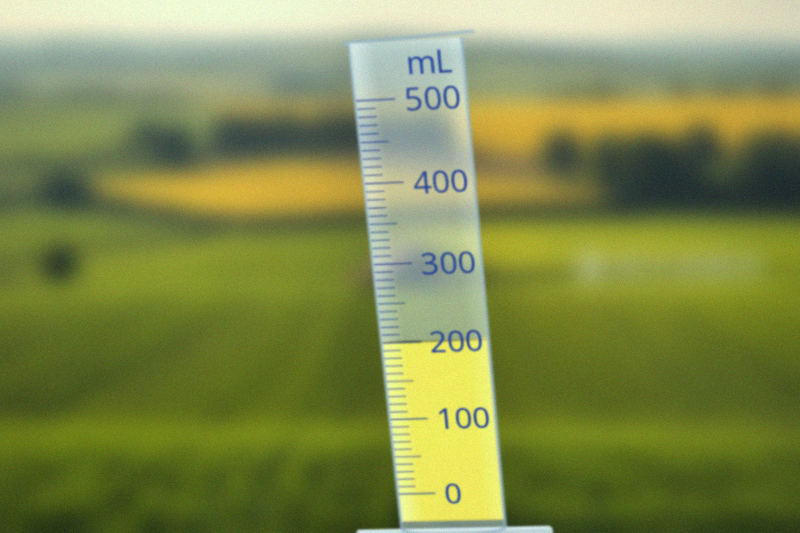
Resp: 200 mL
